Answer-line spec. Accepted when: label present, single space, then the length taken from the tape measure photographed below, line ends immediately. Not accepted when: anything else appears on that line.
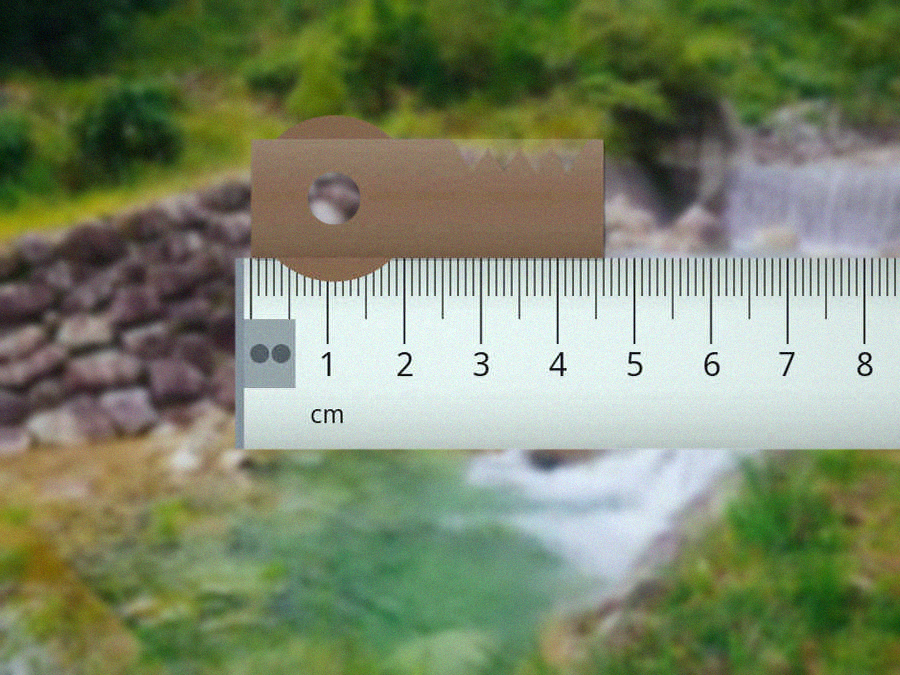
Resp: 4.6 cm
